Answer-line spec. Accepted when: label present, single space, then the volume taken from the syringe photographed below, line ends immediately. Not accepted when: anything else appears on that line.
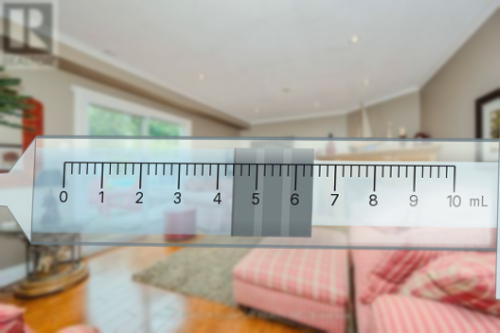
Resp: 4.4 mL
